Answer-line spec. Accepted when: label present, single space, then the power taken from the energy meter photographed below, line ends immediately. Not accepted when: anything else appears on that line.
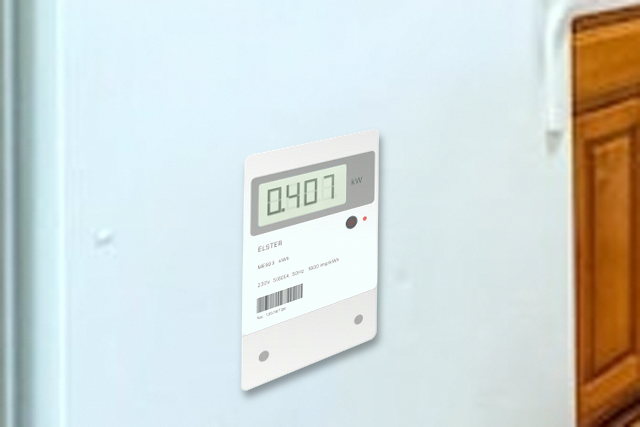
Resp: 0.407 kW
